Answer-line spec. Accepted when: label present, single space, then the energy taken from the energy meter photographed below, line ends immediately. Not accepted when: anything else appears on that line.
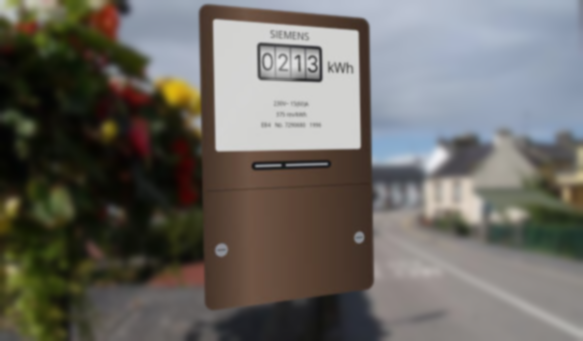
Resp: 213 kWh
